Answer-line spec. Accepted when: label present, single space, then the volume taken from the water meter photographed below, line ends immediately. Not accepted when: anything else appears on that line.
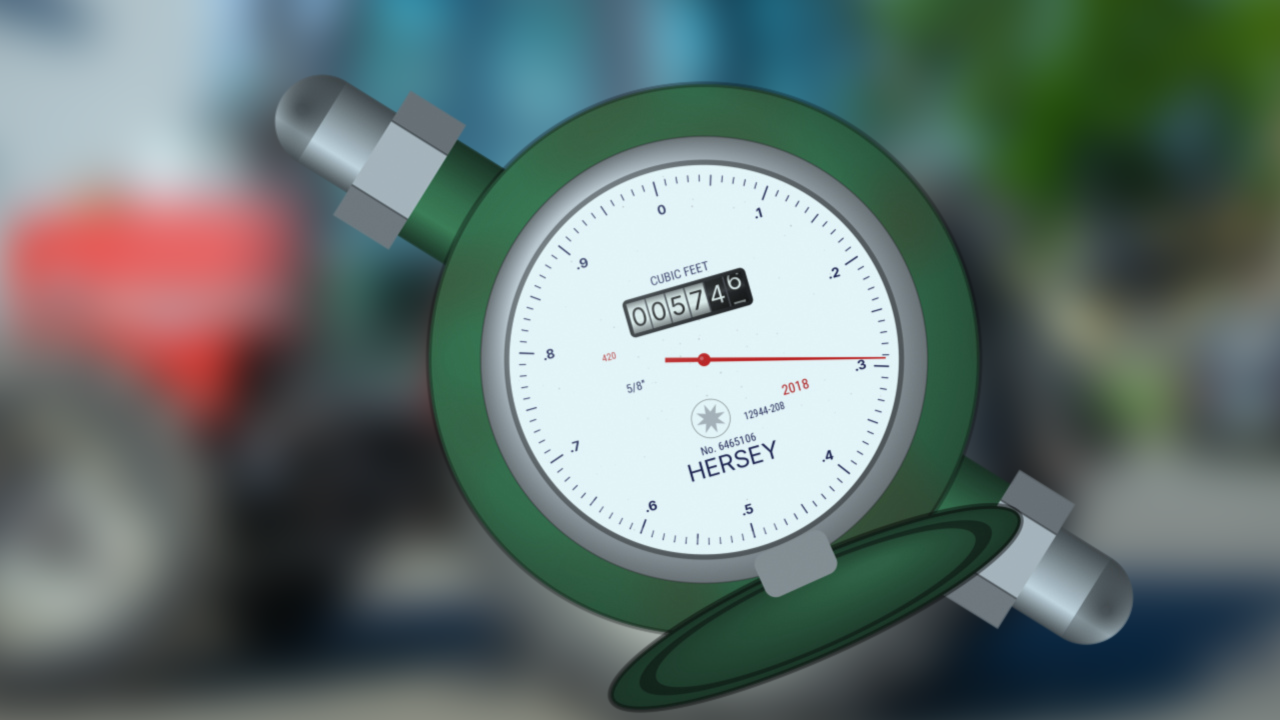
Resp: 5746.29 ft³
